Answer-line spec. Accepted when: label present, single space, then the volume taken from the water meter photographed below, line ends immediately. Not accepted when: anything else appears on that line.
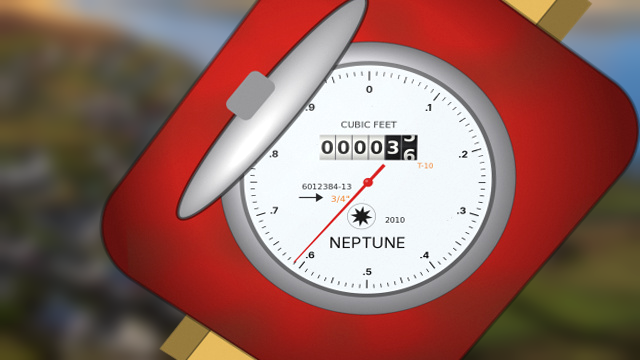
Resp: 35.61 ft³
